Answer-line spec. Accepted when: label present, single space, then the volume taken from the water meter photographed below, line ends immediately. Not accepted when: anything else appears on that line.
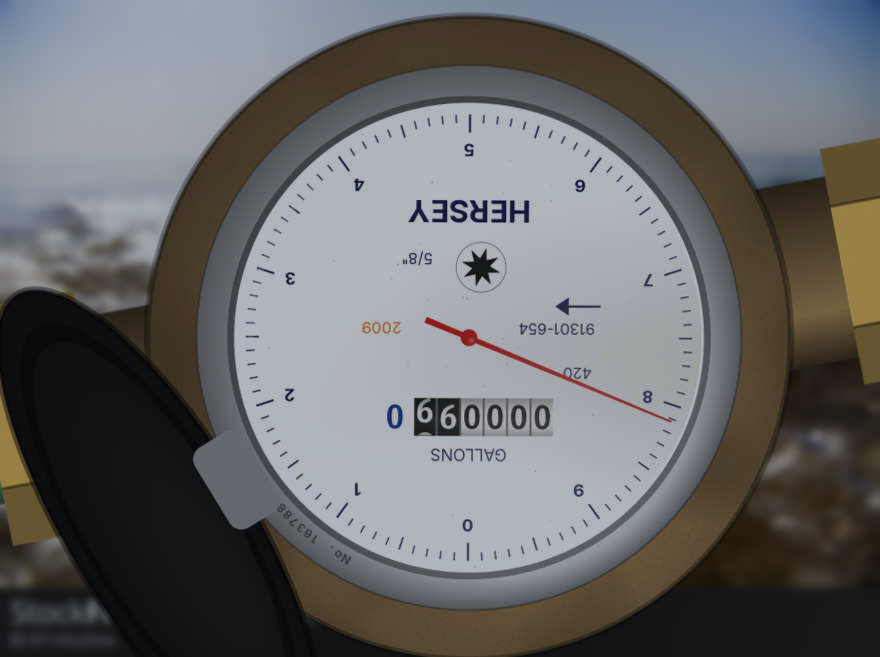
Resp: 988.1 gal
